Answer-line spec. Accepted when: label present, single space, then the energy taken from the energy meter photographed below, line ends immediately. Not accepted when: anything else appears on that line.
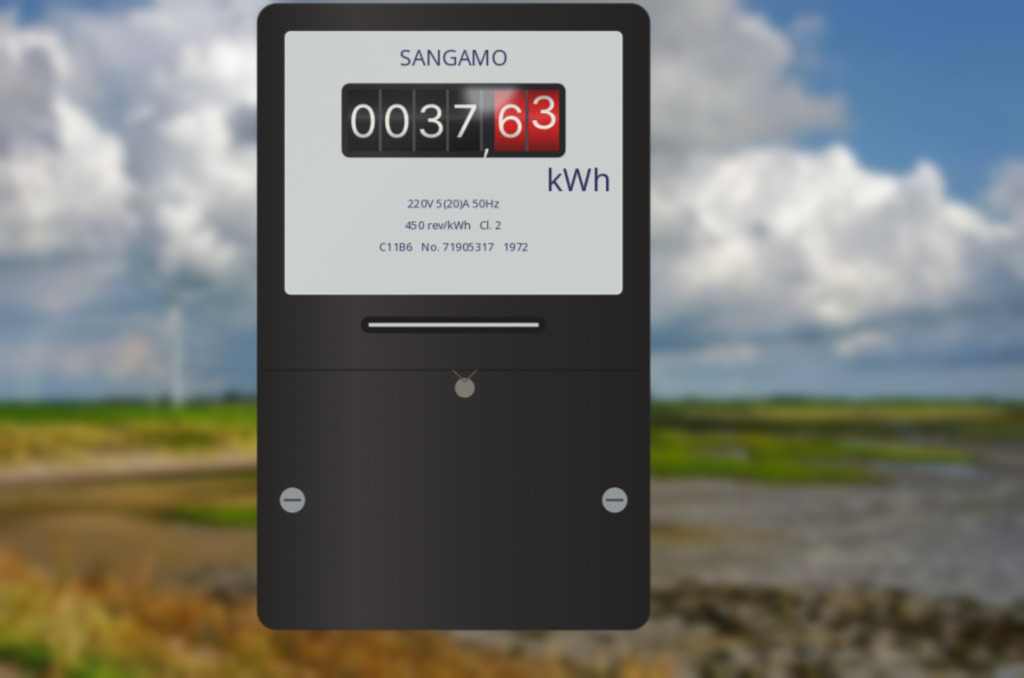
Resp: 37.63 kWh
